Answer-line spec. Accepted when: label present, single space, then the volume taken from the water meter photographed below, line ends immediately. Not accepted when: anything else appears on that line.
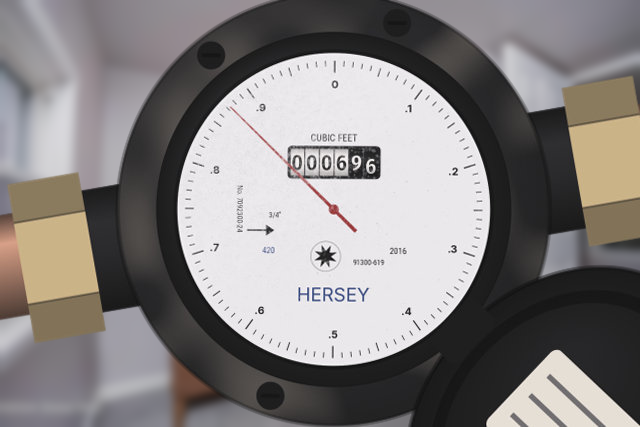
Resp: 695.87 ft³
